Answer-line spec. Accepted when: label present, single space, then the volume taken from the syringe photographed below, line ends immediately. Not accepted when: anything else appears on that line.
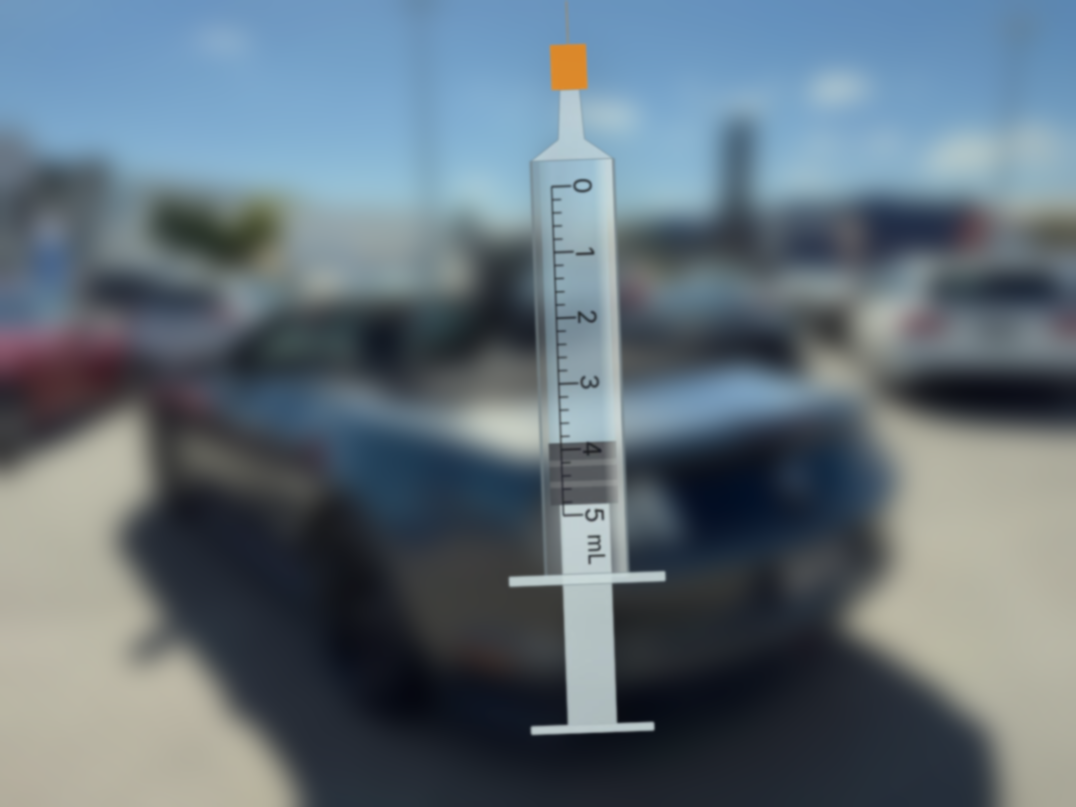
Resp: 3.9 mL
